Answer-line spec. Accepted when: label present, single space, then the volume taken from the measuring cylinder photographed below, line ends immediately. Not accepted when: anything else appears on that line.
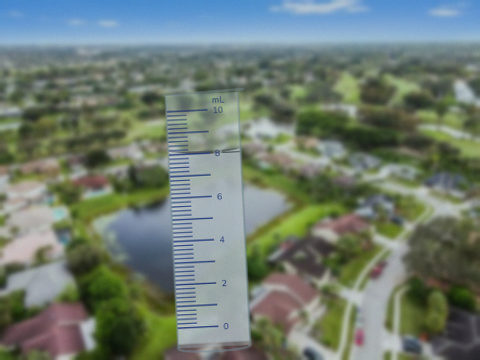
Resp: 8 mL
